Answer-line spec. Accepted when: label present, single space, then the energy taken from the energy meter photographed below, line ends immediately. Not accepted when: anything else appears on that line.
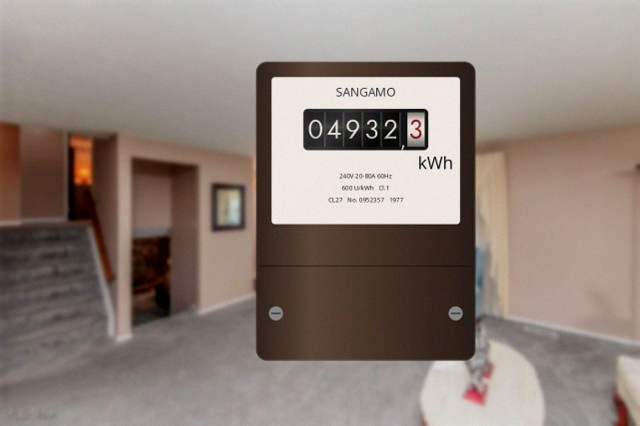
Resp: 4932.3 kWh
